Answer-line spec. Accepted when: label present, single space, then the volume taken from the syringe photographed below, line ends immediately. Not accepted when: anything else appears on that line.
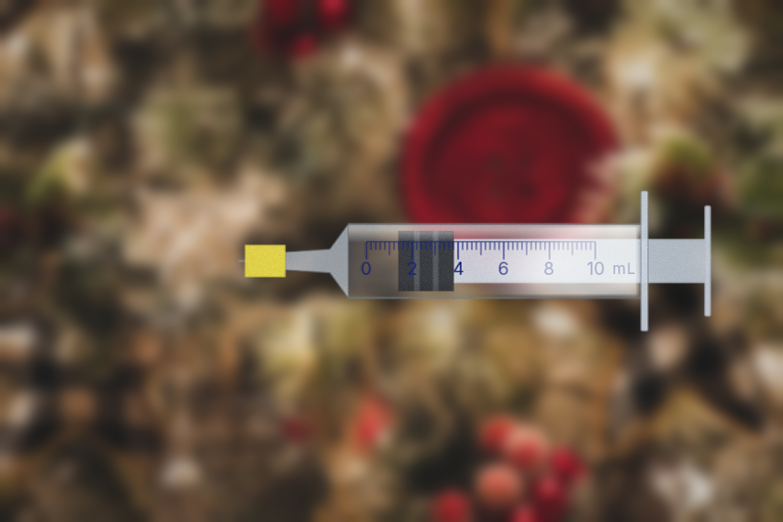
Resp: 1.4 mL
